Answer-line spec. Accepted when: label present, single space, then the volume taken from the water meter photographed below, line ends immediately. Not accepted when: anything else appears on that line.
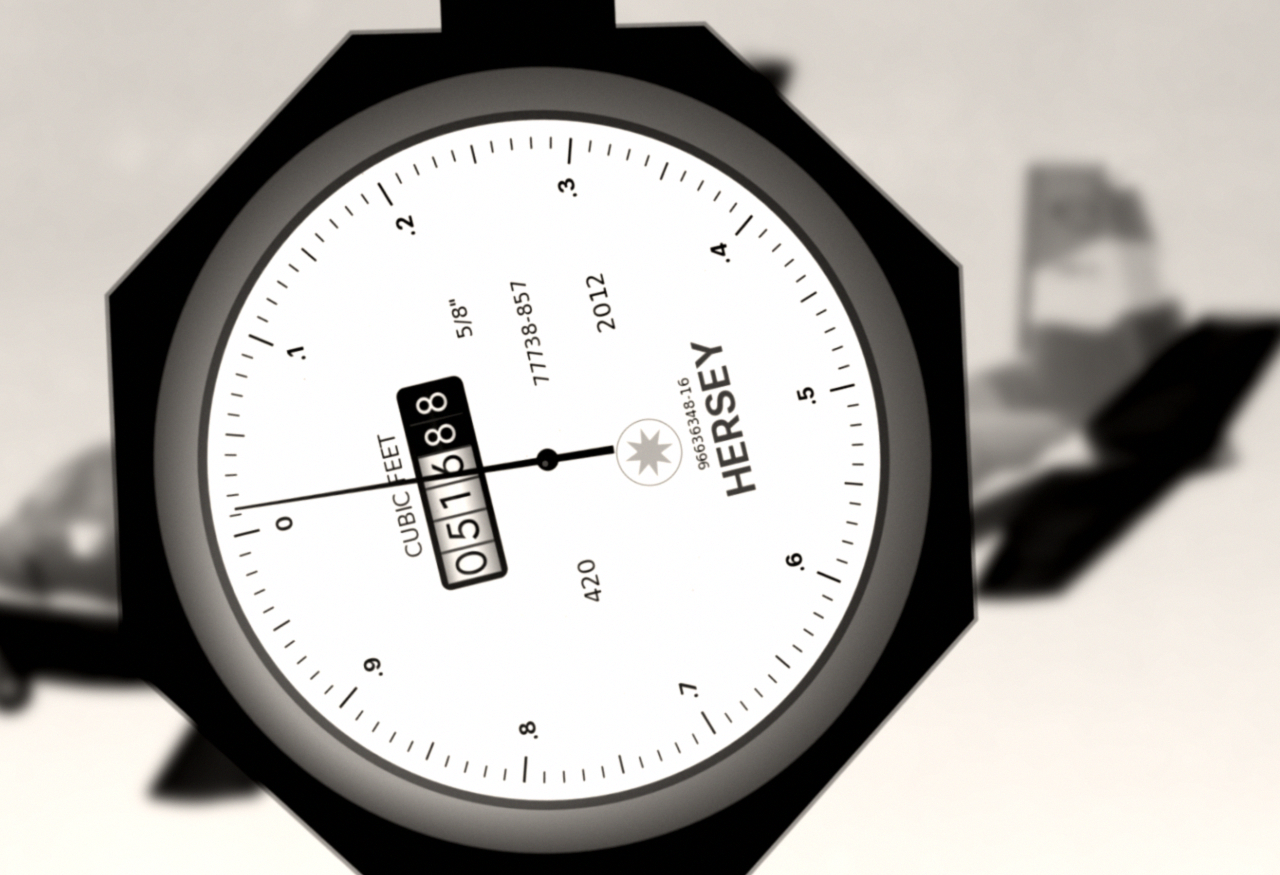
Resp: 51688.01 ft³
